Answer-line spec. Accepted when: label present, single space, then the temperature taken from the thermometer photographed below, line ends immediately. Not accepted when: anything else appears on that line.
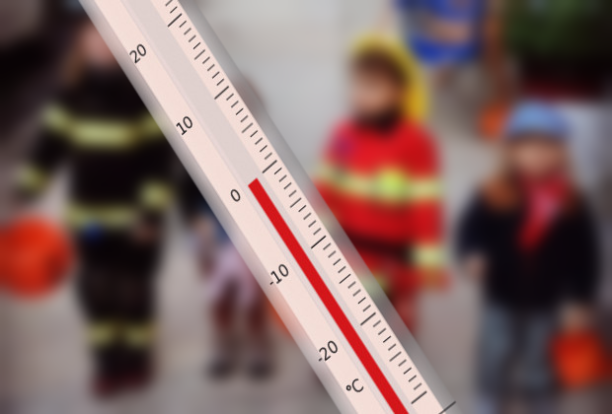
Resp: 0 °C
